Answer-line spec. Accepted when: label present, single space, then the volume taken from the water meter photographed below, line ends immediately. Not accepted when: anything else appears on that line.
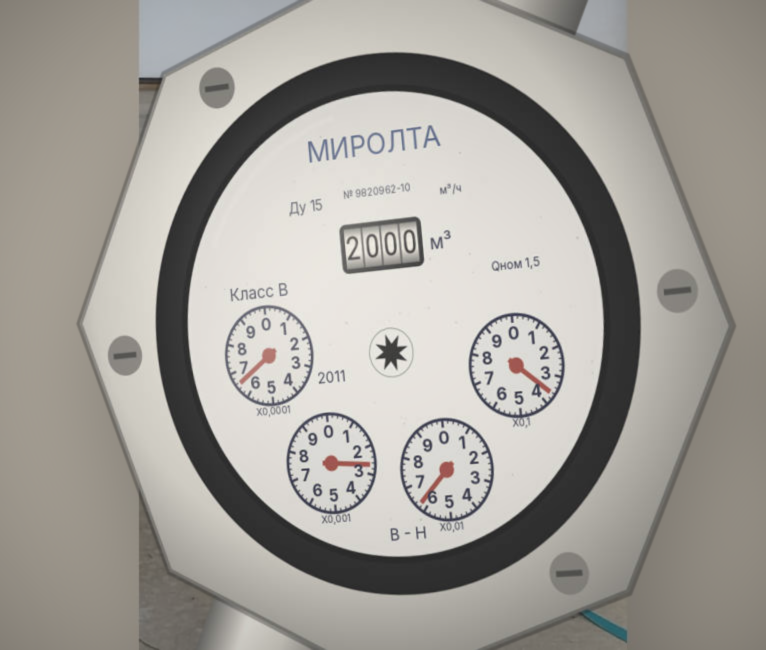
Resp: 2000.3626 m³
